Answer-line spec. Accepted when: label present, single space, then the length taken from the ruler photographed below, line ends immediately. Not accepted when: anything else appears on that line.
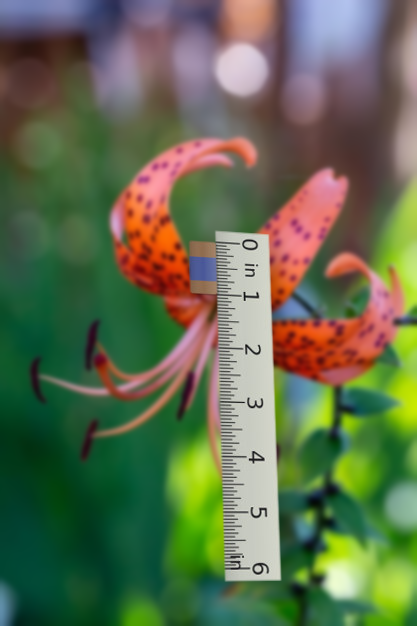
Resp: 1 in
